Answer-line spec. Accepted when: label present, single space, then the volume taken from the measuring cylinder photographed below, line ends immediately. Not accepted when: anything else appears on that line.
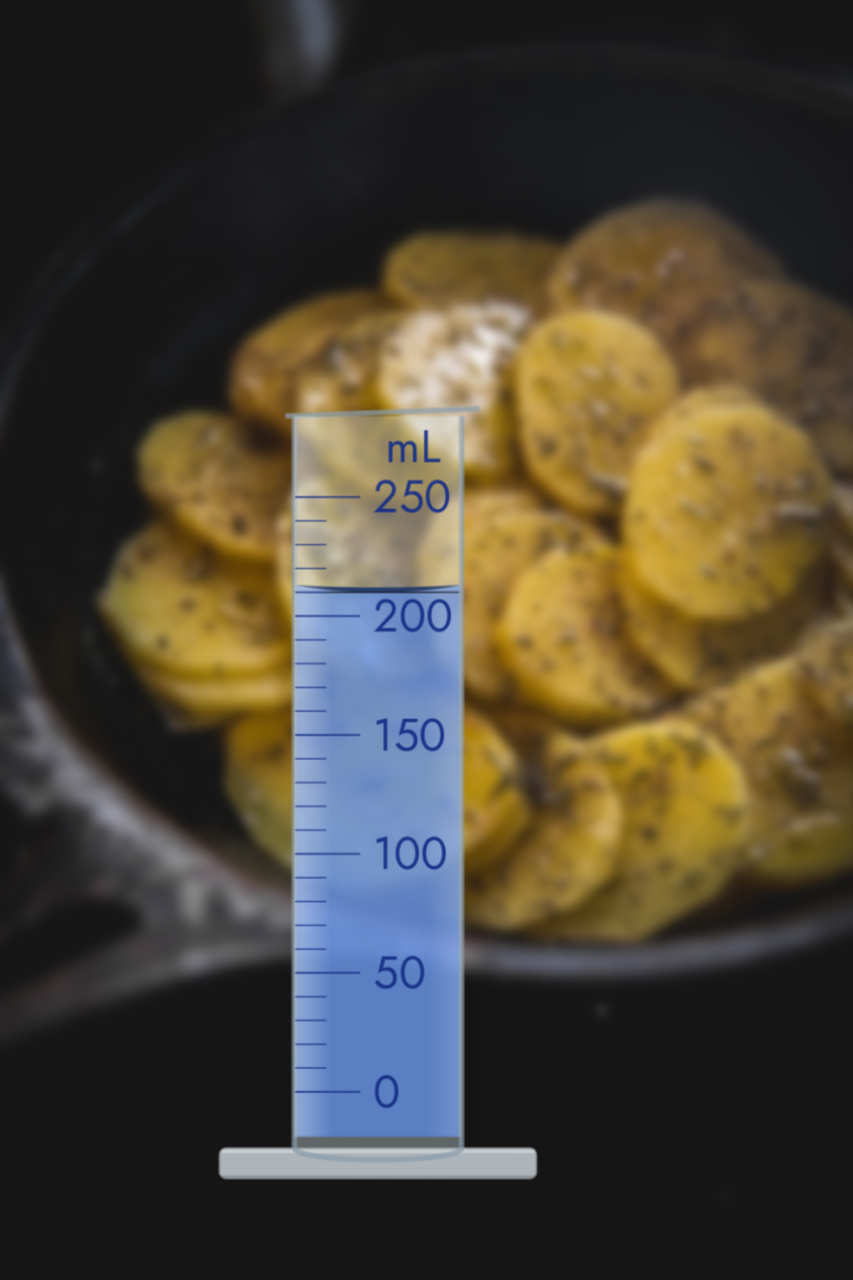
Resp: 210 mL
